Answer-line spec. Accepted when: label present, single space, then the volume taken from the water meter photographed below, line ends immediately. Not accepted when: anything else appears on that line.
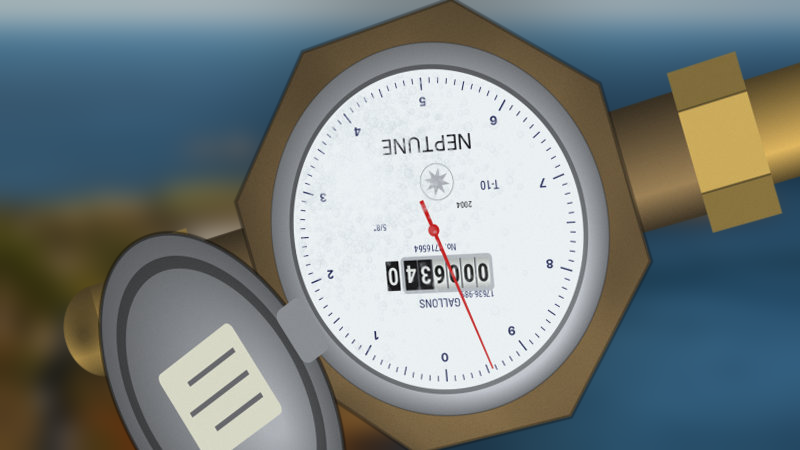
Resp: 6339.4 gal
